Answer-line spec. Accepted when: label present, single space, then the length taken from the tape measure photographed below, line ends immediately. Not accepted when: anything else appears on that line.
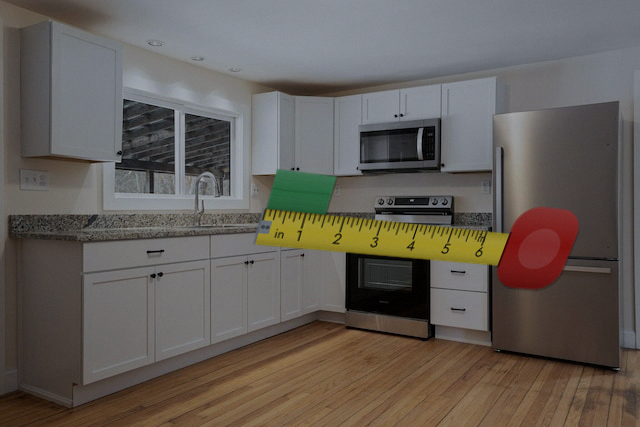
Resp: 1.5 in
